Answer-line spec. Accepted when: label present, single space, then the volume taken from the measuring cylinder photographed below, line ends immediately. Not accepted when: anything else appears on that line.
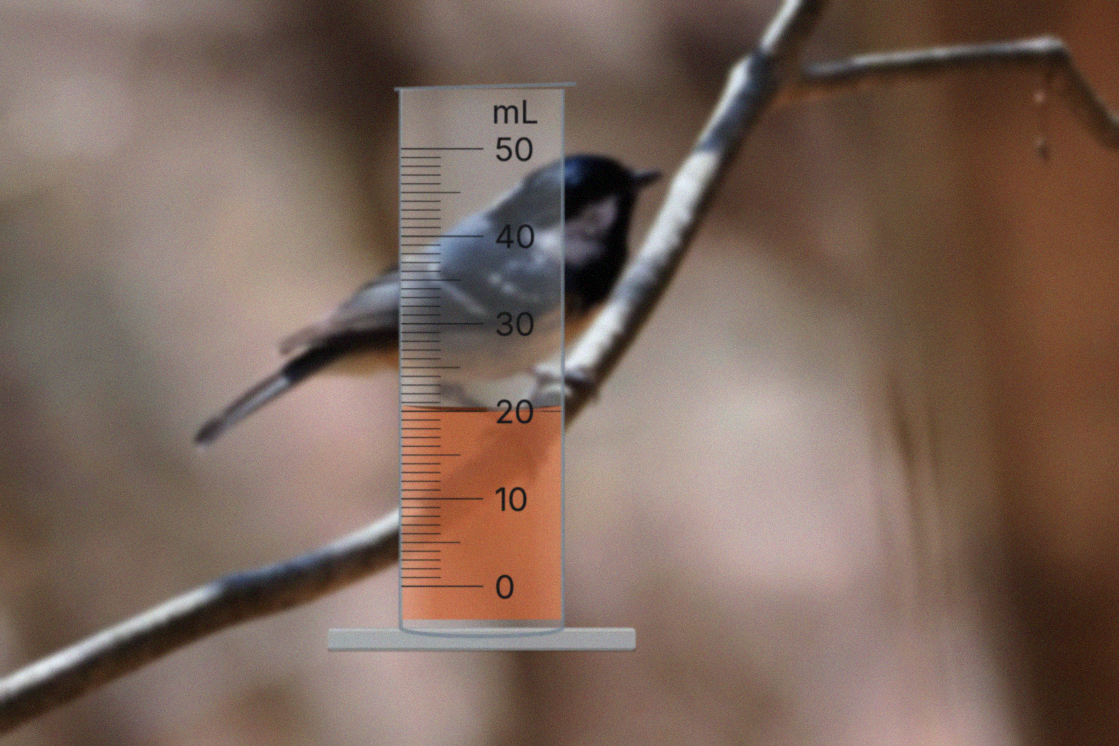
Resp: 20 mL
